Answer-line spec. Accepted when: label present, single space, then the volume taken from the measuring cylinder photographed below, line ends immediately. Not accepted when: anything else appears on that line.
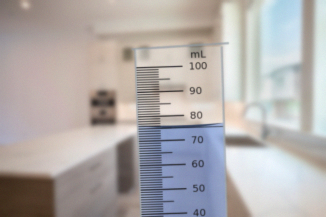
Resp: 75 mL
